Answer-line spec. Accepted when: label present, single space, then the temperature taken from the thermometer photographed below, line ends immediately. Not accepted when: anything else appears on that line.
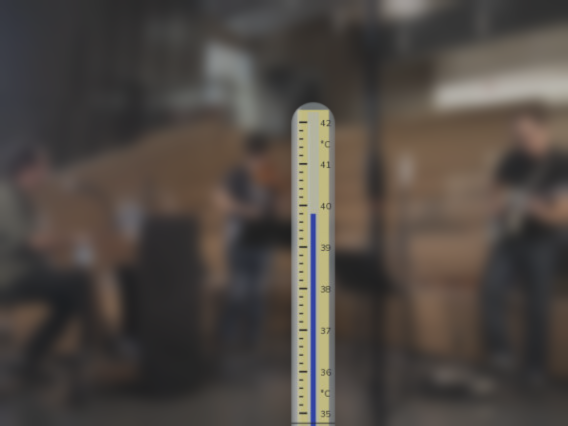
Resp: 39.8 °C
